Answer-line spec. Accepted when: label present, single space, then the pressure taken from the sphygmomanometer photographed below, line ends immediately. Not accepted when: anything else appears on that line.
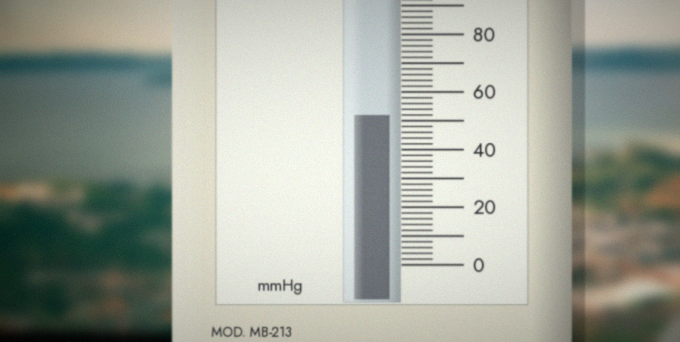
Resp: 52 mmHg
